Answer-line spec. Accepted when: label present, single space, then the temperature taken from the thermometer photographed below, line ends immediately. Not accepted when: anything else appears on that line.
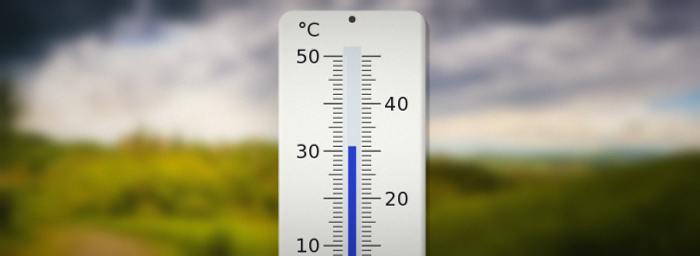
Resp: 31 °C
